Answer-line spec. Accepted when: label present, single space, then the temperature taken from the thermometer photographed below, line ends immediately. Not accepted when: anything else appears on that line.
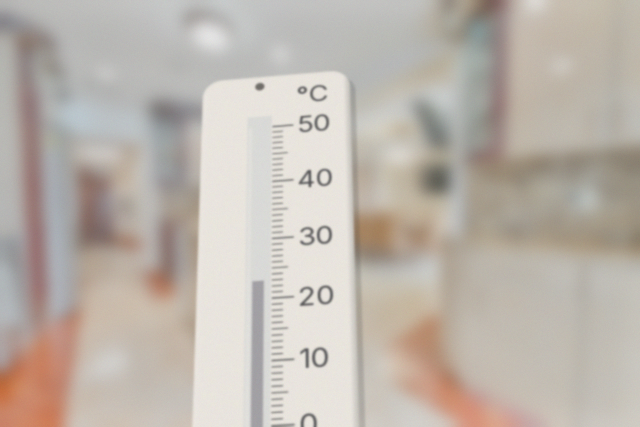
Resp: 23 °C
